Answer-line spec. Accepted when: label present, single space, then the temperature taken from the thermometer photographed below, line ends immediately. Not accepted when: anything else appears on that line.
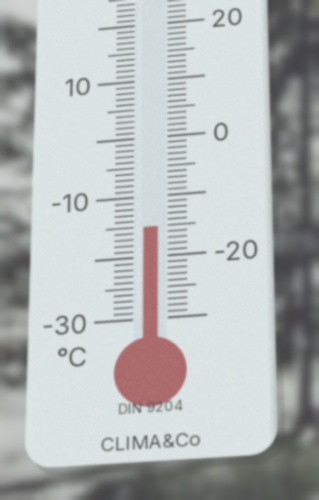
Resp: -15 °C
